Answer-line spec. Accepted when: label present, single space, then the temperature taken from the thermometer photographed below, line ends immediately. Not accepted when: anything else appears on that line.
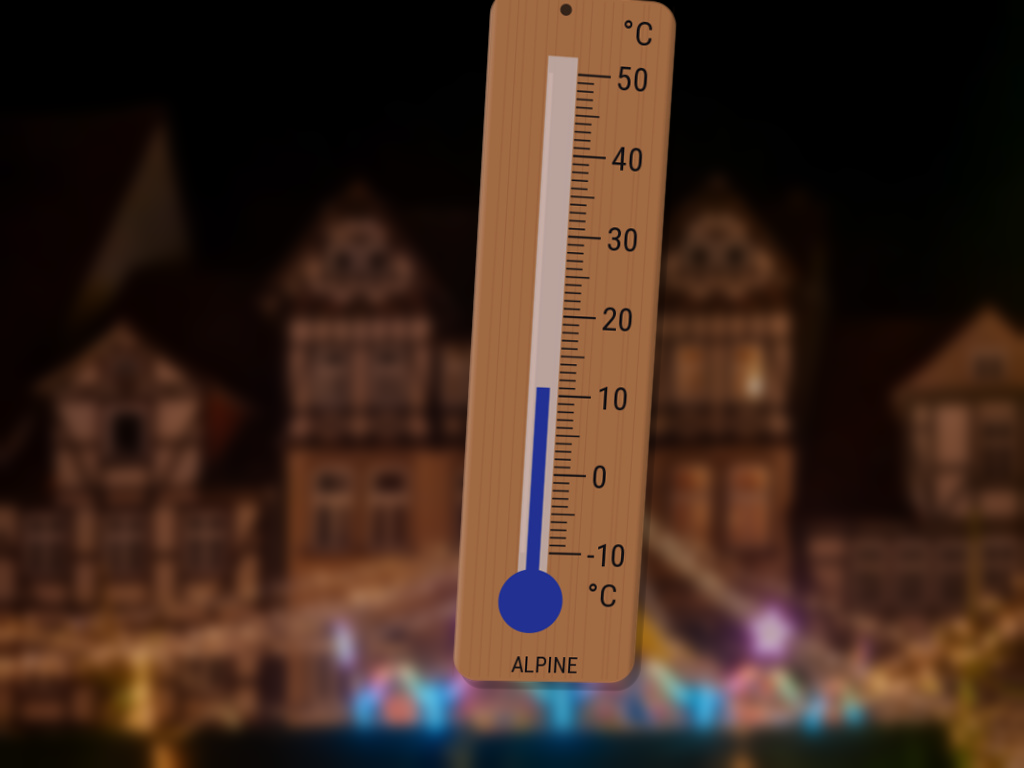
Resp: 11 °C
